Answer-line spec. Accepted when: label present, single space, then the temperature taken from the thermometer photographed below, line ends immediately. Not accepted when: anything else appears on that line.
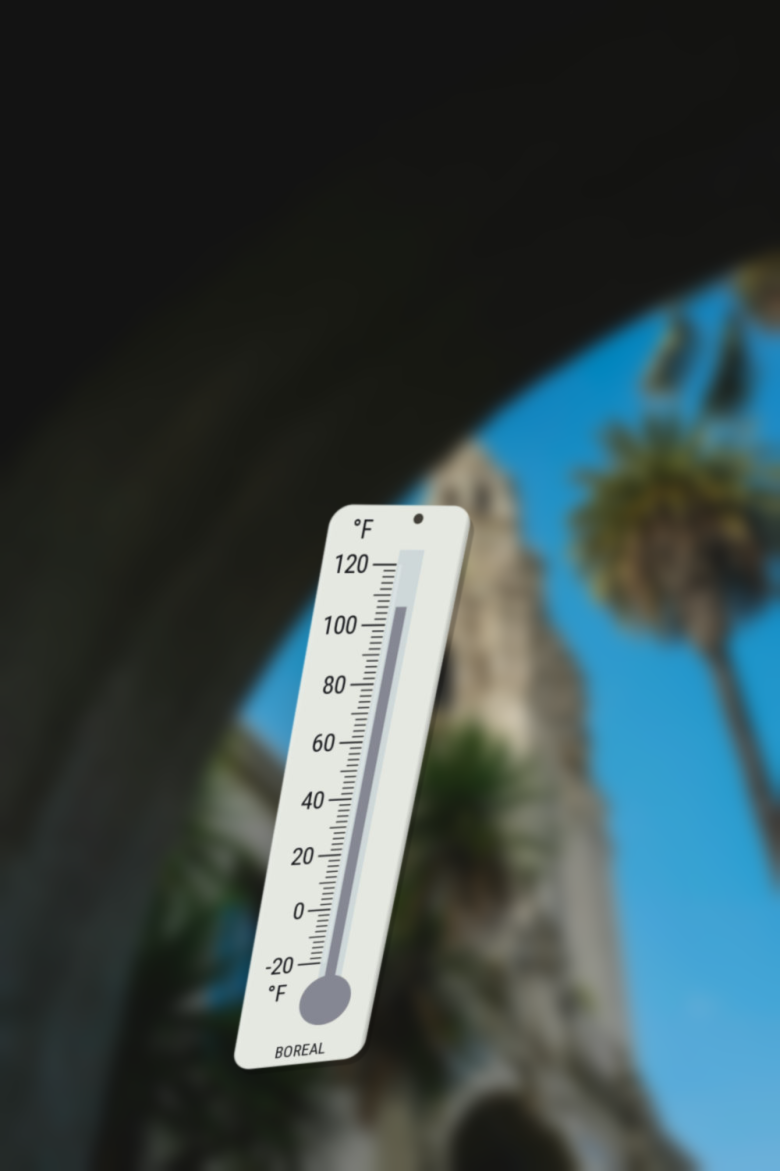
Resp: 106 °F
